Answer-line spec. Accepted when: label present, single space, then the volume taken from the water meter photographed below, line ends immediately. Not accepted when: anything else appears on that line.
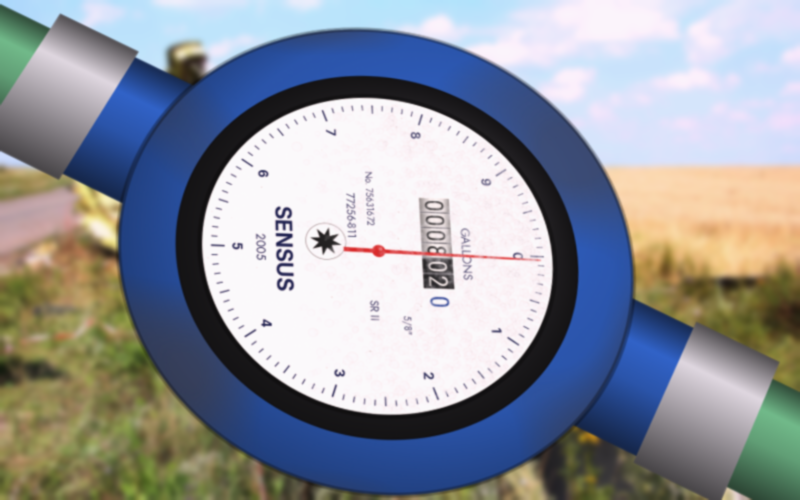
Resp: 8020.0 gal
